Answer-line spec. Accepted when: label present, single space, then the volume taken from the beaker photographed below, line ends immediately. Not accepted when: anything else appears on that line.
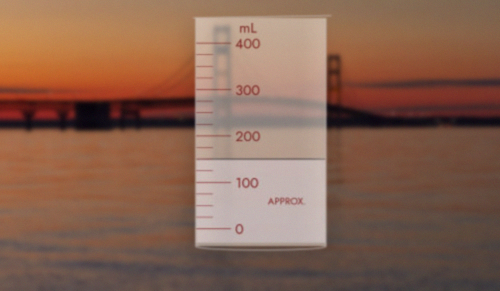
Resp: 150 mL
